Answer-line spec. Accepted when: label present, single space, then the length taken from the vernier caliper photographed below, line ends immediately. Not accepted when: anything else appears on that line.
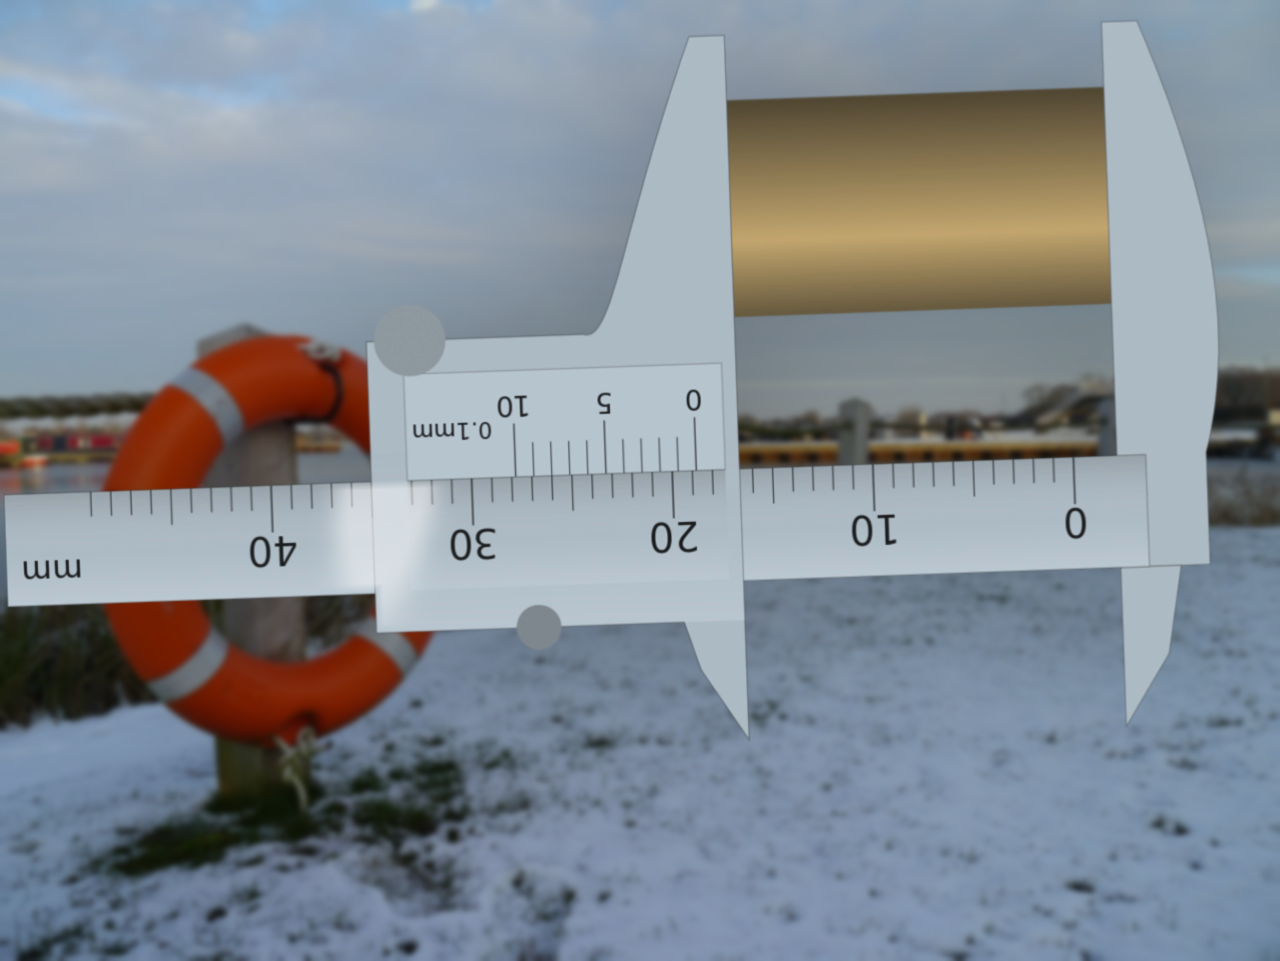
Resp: 18.8 mm
